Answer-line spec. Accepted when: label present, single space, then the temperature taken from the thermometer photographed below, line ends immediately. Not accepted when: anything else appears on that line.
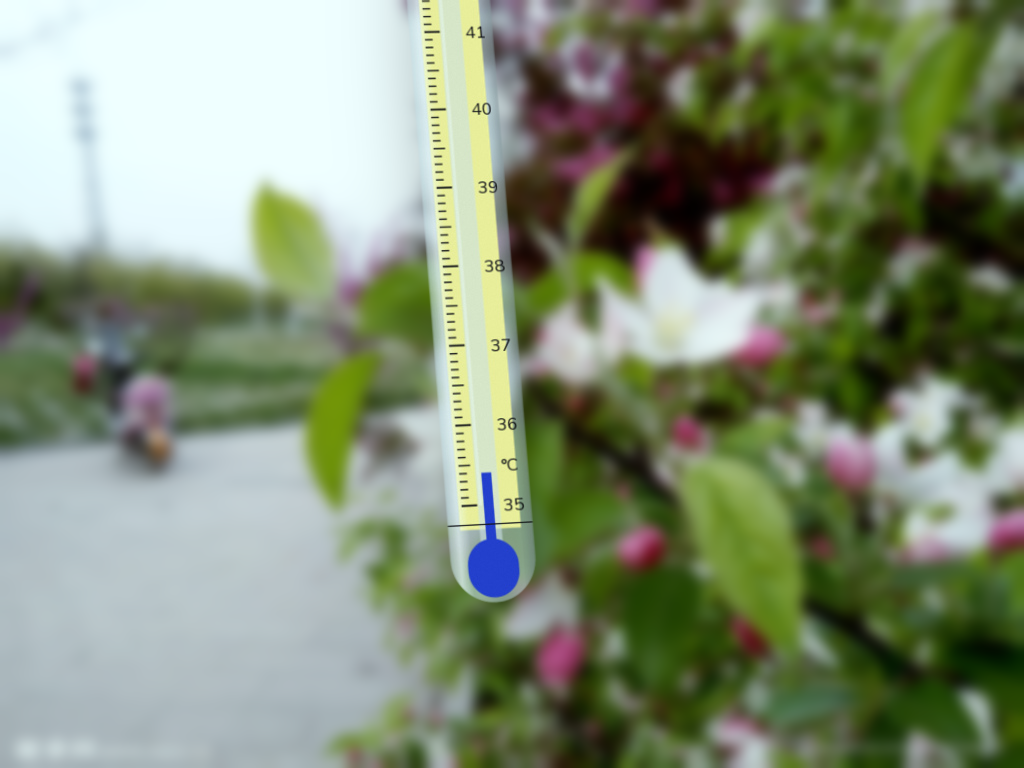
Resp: 35.4 °C
